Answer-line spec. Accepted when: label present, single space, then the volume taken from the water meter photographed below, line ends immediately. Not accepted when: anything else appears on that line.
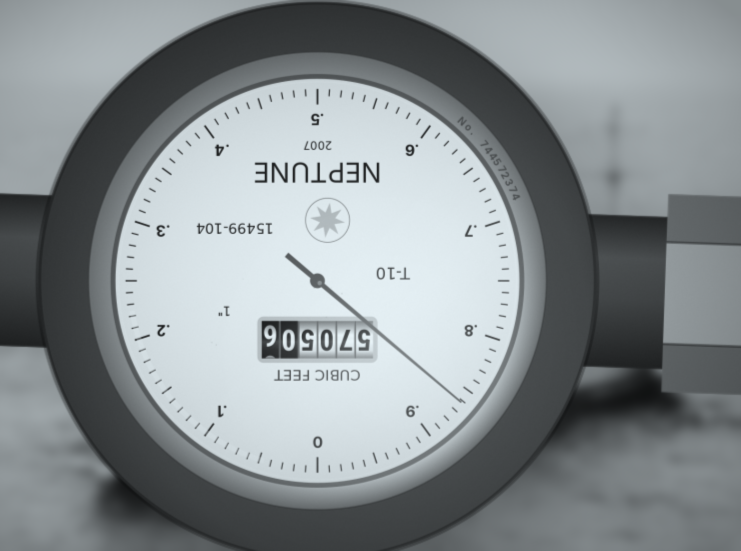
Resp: 570505.86 ft³
